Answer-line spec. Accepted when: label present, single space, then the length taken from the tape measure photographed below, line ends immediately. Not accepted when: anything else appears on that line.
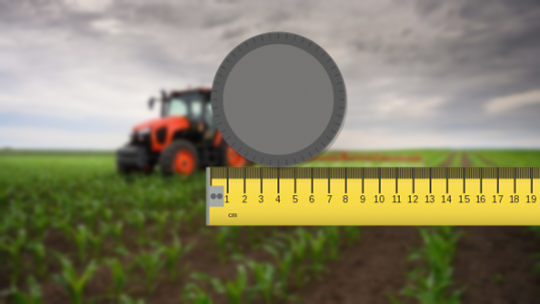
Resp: 8 cm
